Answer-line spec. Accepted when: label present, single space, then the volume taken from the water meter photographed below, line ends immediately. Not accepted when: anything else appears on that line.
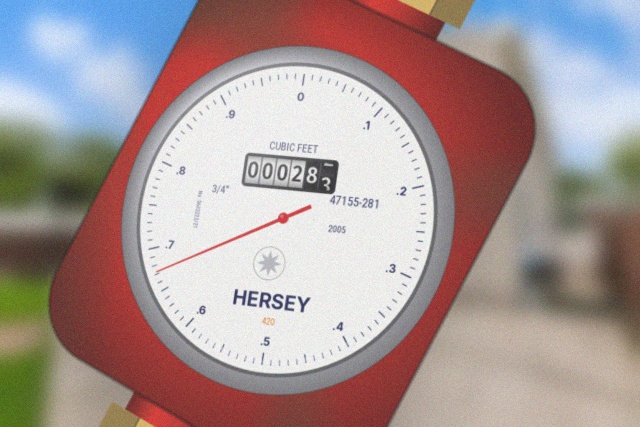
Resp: 282.67 ft³
